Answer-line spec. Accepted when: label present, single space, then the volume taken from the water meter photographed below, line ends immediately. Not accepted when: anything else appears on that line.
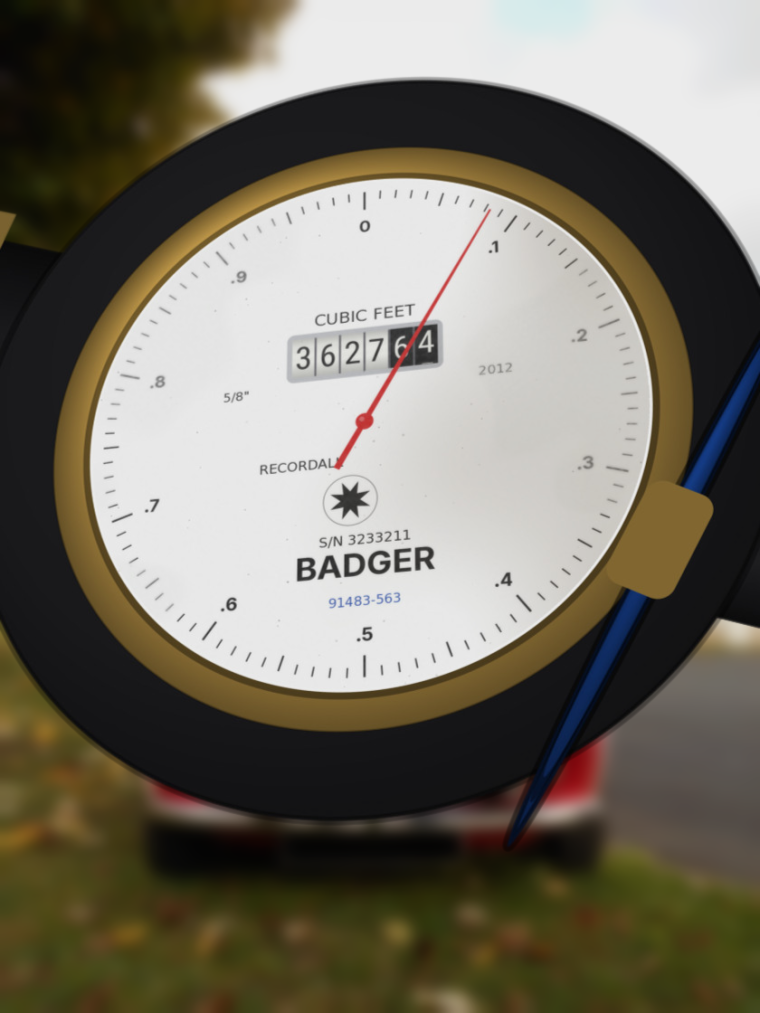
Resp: 362764.08 ft³
